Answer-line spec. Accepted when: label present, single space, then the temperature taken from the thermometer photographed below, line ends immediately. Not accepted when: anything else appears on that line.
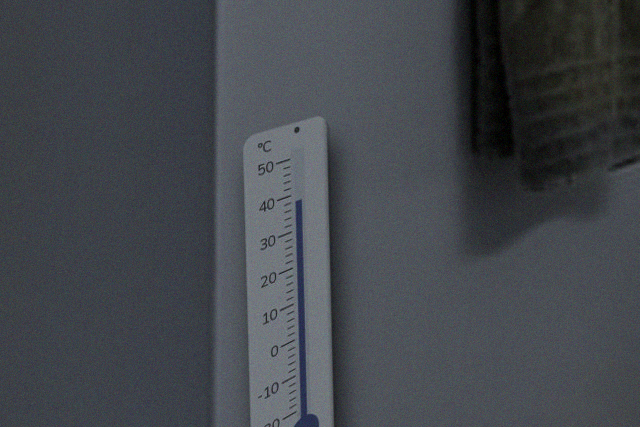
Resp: 38 °C
